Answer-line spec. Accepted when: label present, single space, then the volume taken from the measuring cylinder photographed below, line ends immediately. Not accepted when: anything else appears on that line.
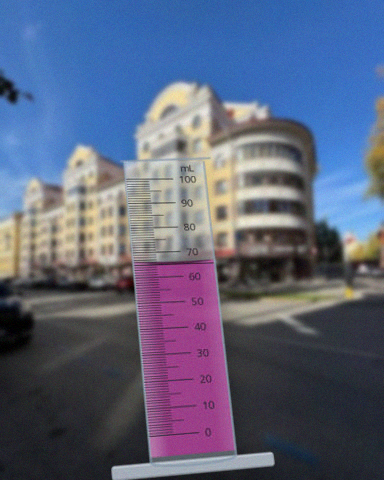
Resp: 65 mL
